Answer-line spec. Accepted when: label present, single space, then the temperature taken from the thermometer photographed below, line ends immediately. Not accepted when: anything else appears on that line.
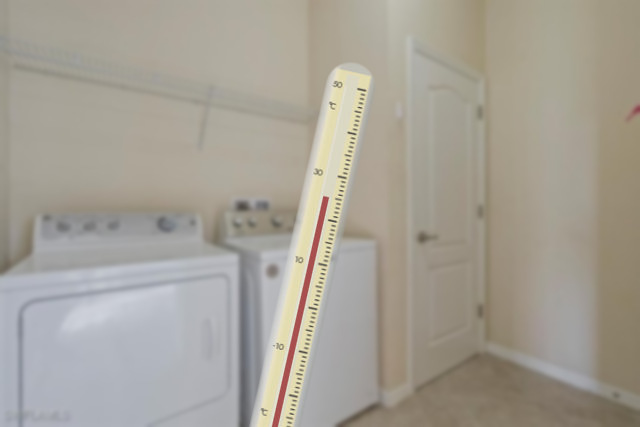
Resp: 25 °C
